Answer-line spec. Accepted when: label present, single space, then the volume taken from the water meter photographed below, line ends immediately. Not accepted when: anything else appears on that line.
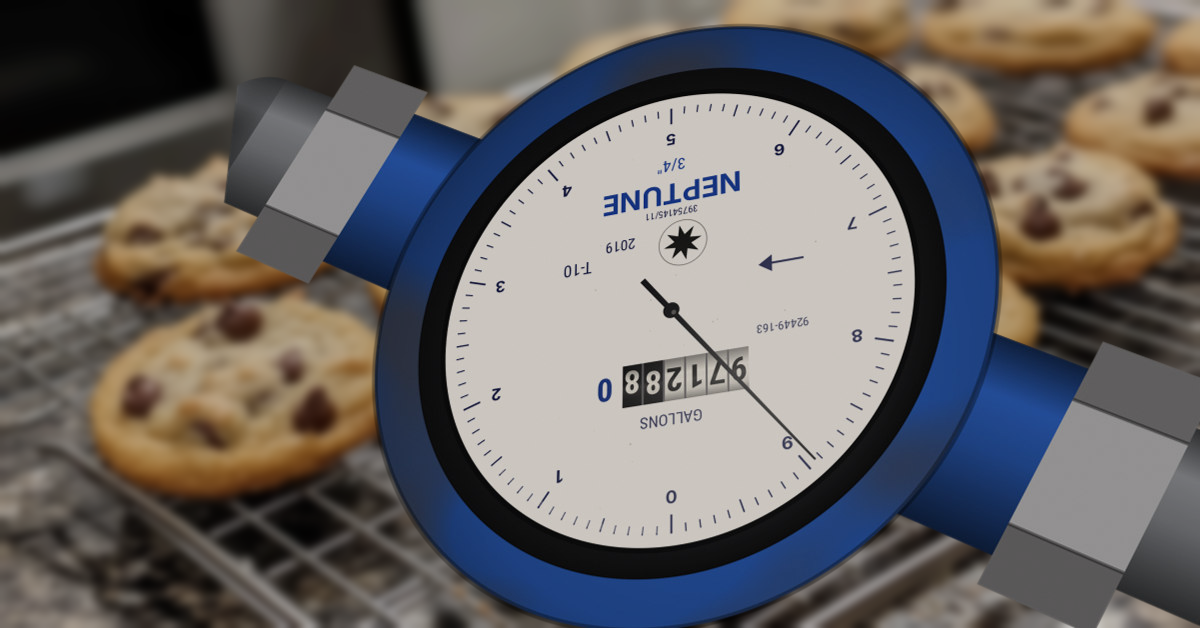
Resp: 9712878.9 gal
